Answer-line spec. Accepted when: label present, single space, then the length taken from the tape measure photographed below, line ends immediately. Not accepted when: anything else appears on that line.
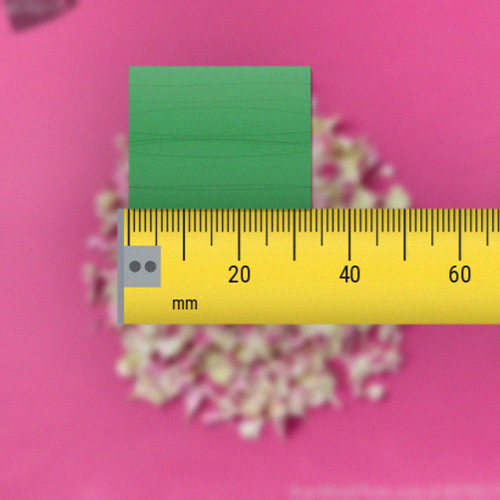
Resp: 33 mm
